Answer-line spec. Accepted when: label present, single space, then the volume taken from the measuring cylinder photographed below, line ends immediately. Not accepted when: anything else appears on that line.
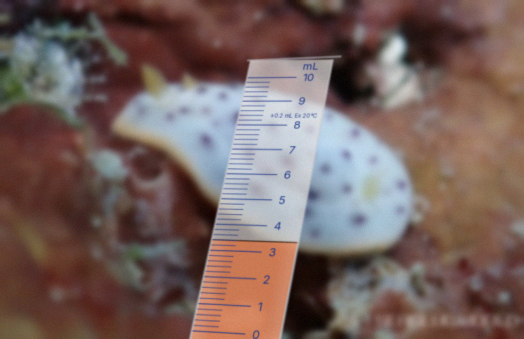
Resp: 3.4 mL
